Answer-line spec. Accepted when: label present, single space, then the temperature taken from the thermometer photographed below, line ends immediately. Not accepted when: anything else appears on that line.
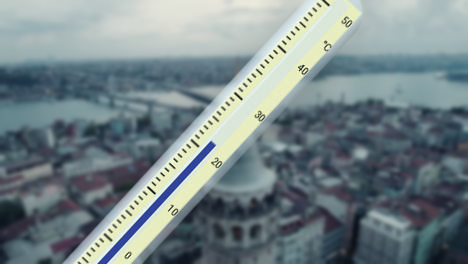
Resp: 22 °C
